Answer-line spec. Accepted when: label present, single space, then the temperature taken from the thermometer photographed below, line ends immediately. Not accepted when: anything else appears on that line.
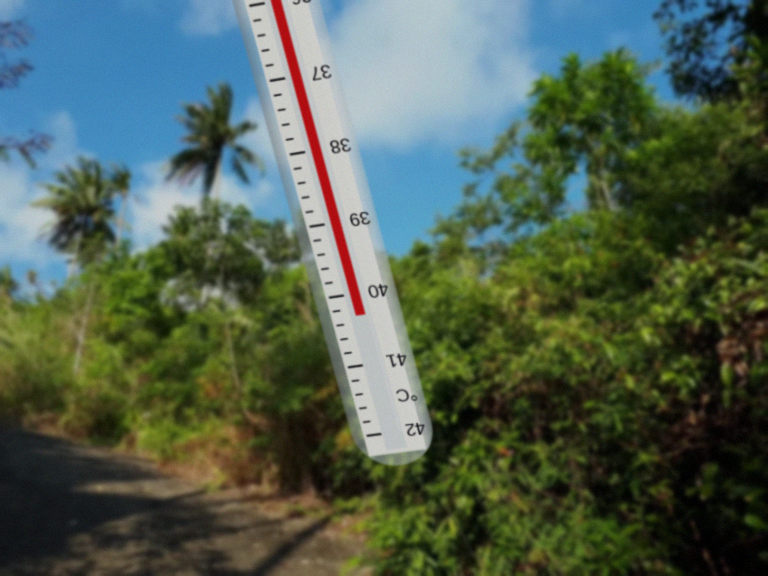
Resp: 40.3 °C
